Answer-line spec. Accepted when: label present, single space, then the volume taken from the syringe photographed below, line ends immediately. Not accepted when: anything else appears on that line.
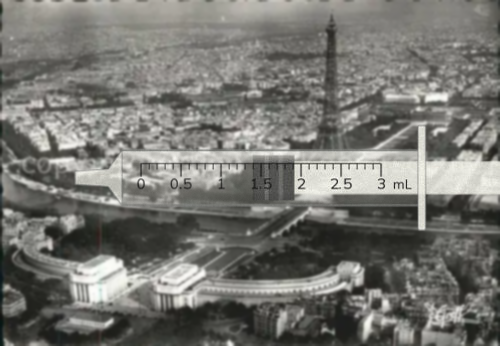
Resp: 1.4 mL
